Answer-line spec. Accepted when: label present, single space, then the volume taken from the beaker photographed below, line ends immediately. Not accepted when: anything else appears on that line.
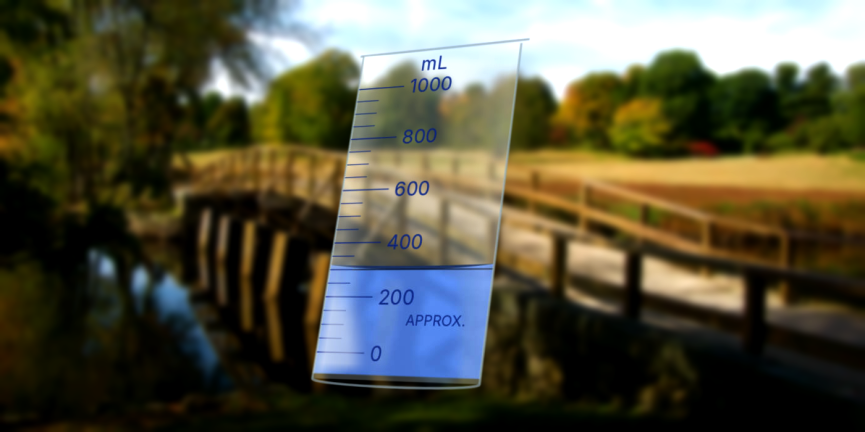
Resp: 300 mL
